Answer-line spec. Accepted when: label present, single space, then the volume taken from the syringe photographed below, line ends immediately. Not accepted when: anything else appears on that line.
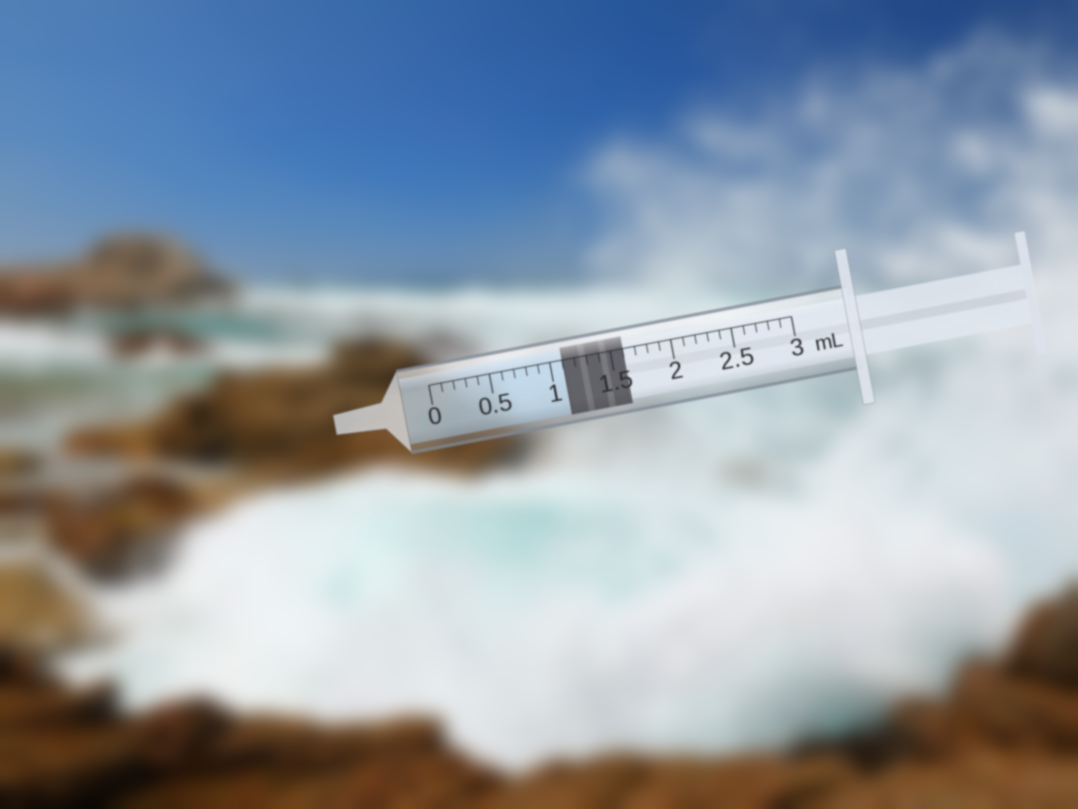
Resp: 1.1 mL
